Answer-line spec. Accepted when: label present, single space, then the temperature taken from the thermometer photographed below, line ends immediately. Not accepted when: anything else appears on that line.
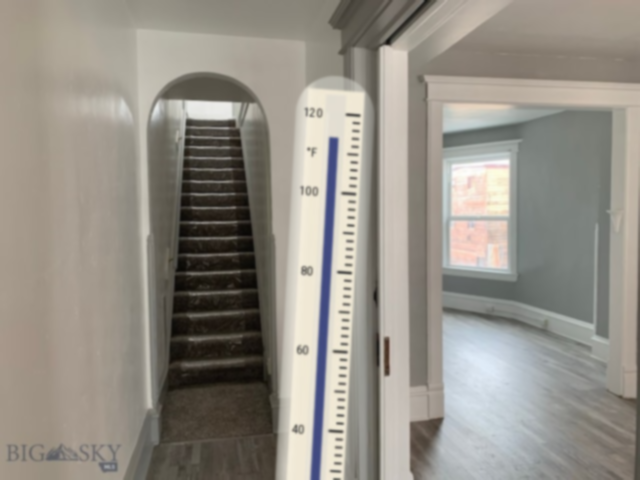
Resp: 114 °F
